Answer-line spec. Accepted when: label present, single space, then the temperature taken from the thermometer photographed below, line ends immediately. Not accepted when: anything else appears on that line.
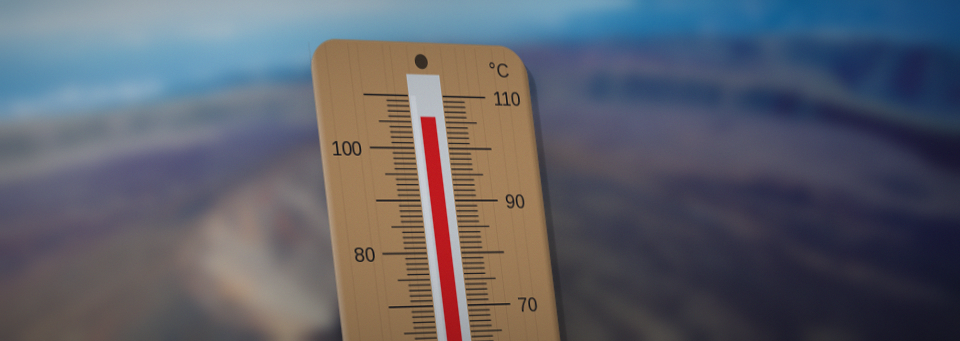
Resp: 106 °C
